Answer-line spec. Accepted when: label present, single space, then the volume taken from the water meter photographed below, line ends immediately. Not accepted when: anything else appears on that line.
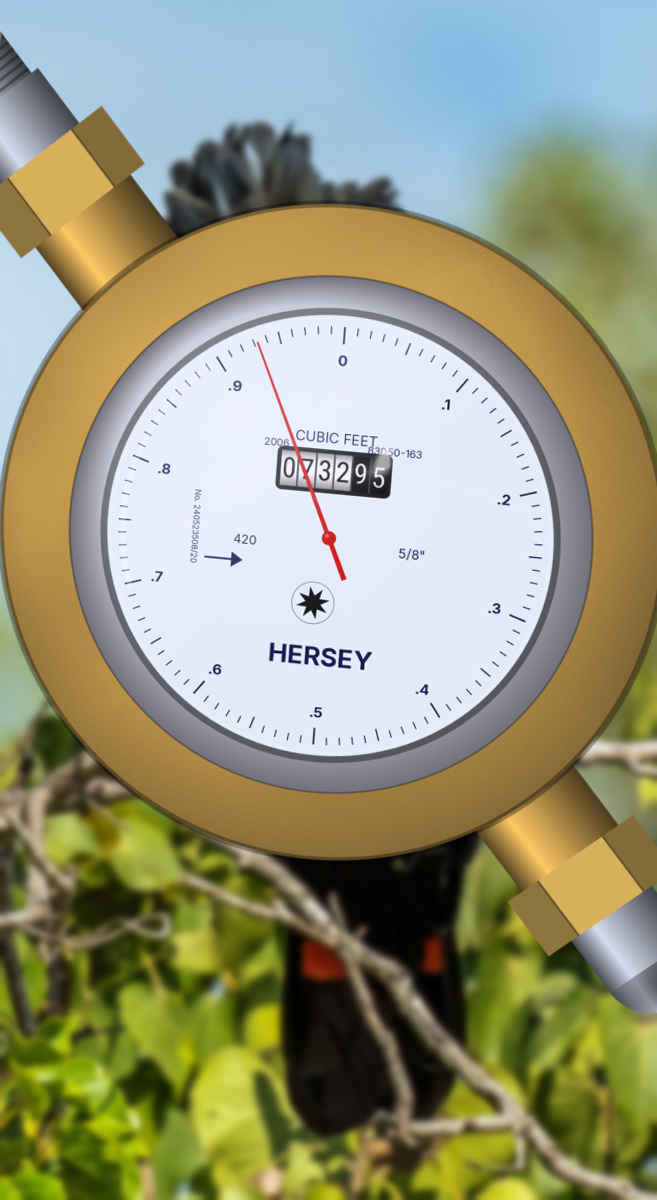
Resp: 73294.93 ft³
